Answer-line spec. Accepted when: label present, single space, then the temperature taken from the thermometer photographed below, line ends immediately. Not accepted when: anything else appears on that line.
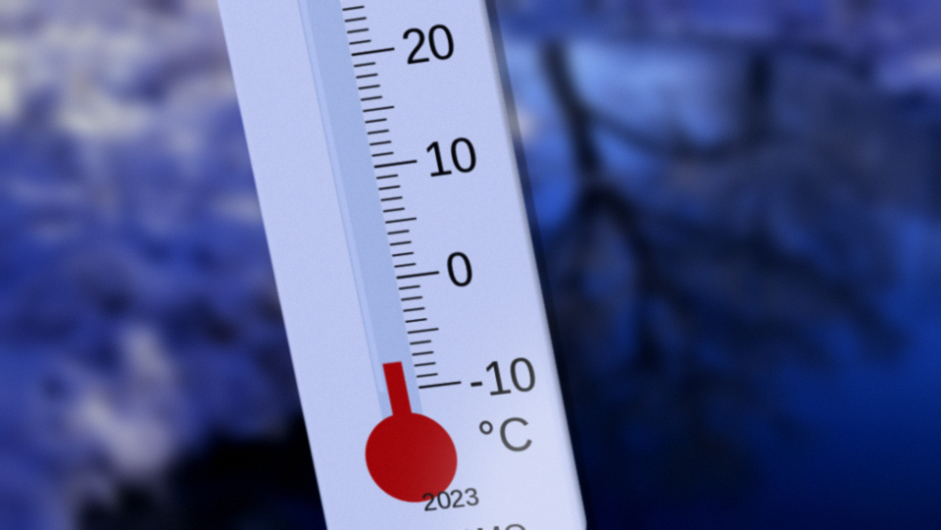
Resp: -7.5 °C
